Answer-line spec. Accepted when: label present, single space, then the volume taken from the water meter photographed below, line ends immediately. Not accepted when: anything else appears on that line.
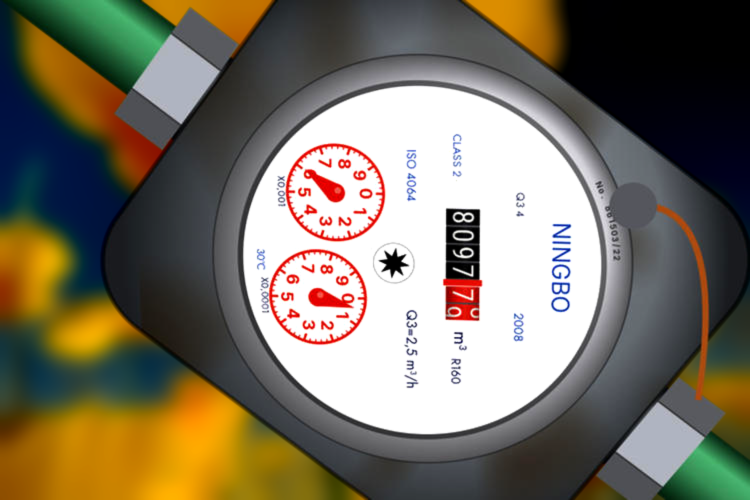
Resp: 8097.7860 m³
